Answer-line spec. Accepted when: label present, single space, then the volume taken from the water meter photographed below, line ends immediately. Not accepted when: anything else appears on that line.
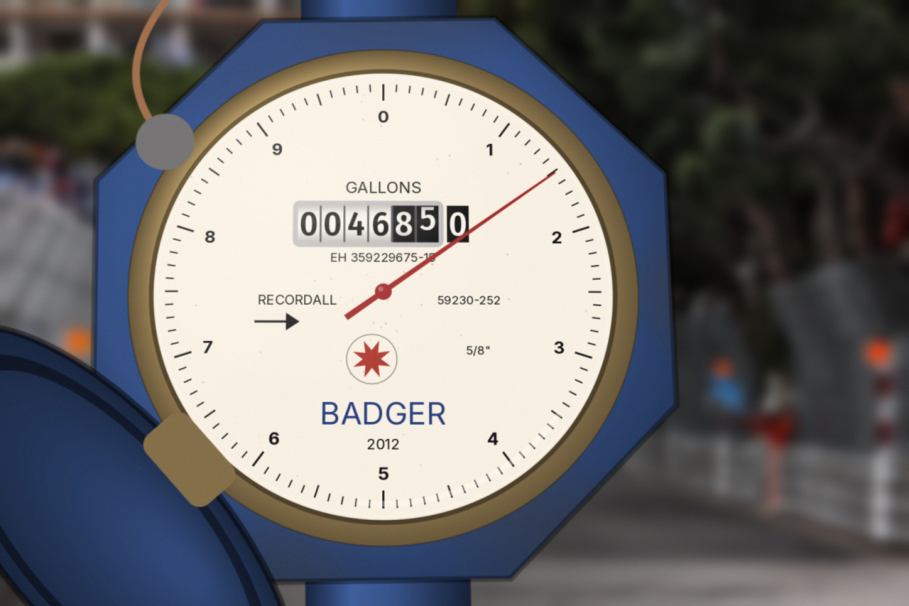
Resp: 46851.5 gal
